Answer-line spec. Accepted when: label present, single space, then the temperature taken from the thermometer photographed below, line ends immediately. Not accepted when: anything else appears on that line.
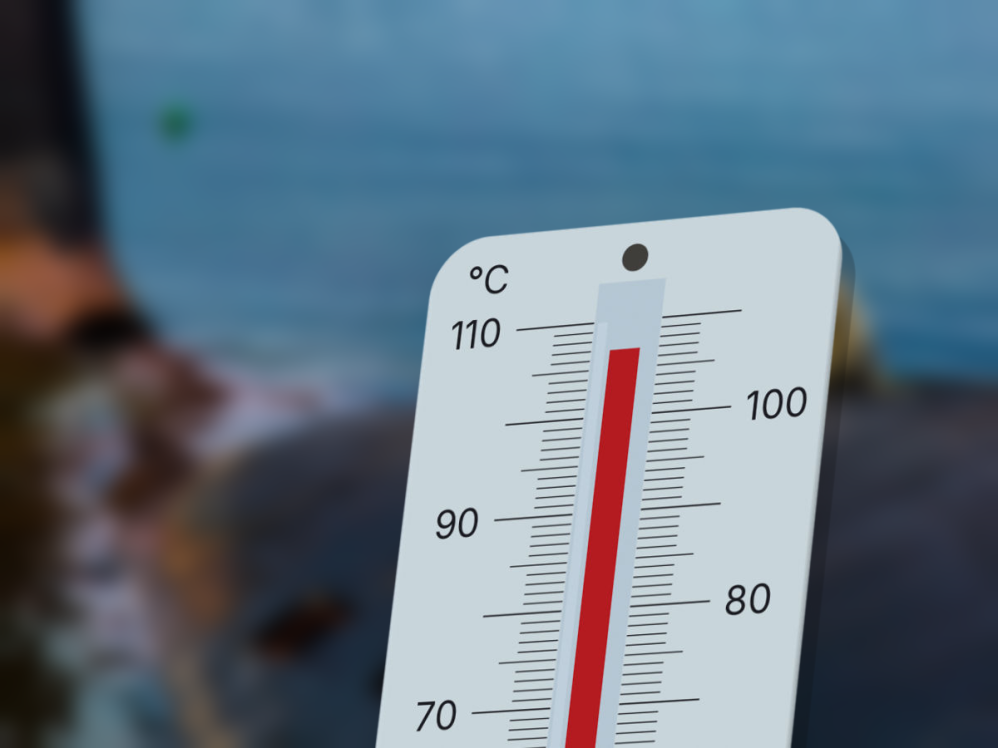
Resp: 107 °C
